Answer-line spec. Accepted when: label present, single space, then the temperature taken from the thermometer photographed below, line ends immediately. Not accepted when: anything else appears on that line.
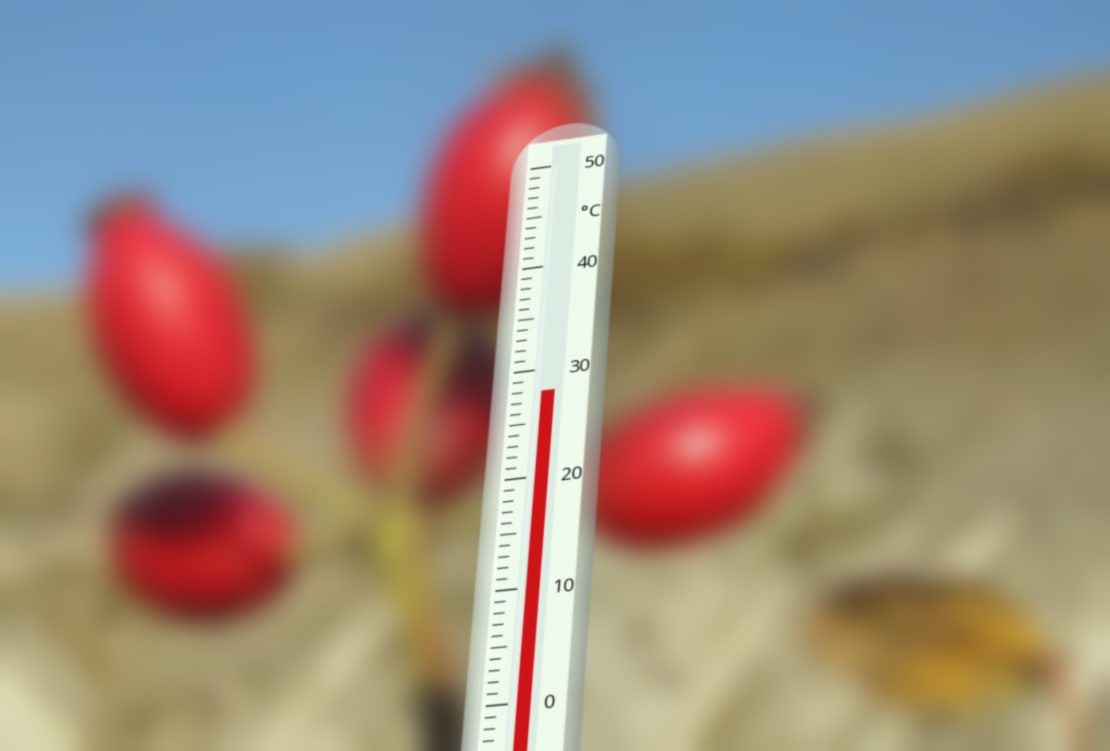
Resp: 28 °C
